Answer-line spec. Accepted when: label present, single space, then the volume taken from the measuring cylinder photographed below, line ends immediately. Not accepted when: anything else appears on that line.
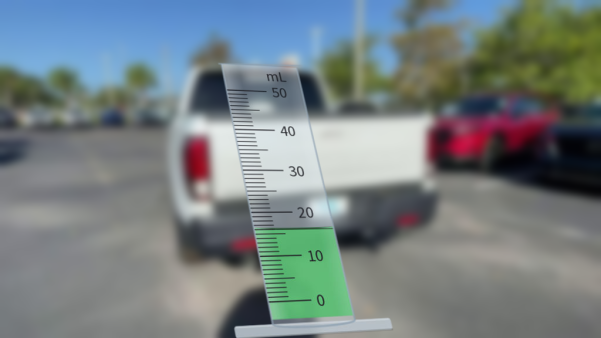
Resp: 16 mL
